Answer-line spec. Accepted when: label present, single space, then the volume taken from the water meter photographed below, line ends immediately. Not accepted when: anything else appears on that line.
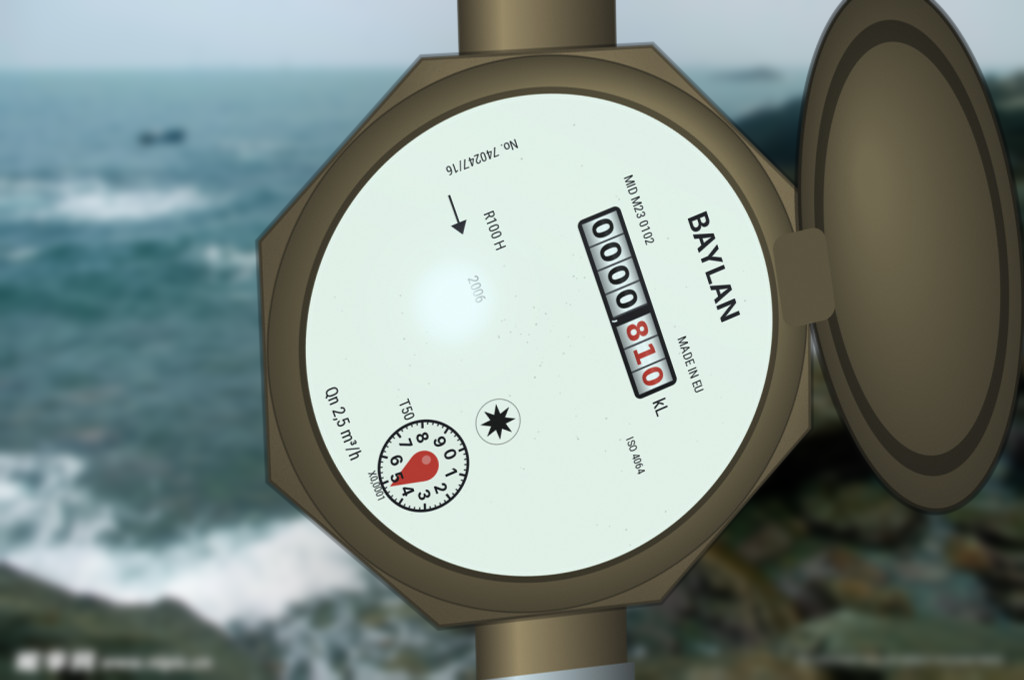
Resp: 0.8104 kL
